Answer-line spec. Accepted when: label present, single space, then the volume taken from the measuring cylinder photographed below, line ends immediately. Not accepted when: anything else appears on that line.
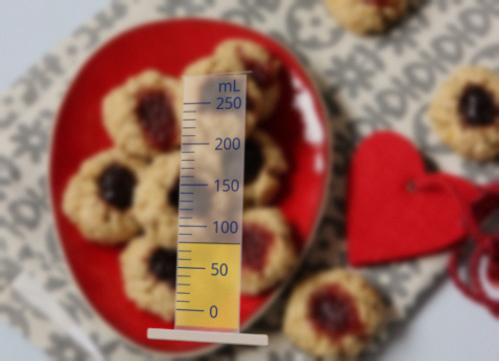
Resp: 80 mL
